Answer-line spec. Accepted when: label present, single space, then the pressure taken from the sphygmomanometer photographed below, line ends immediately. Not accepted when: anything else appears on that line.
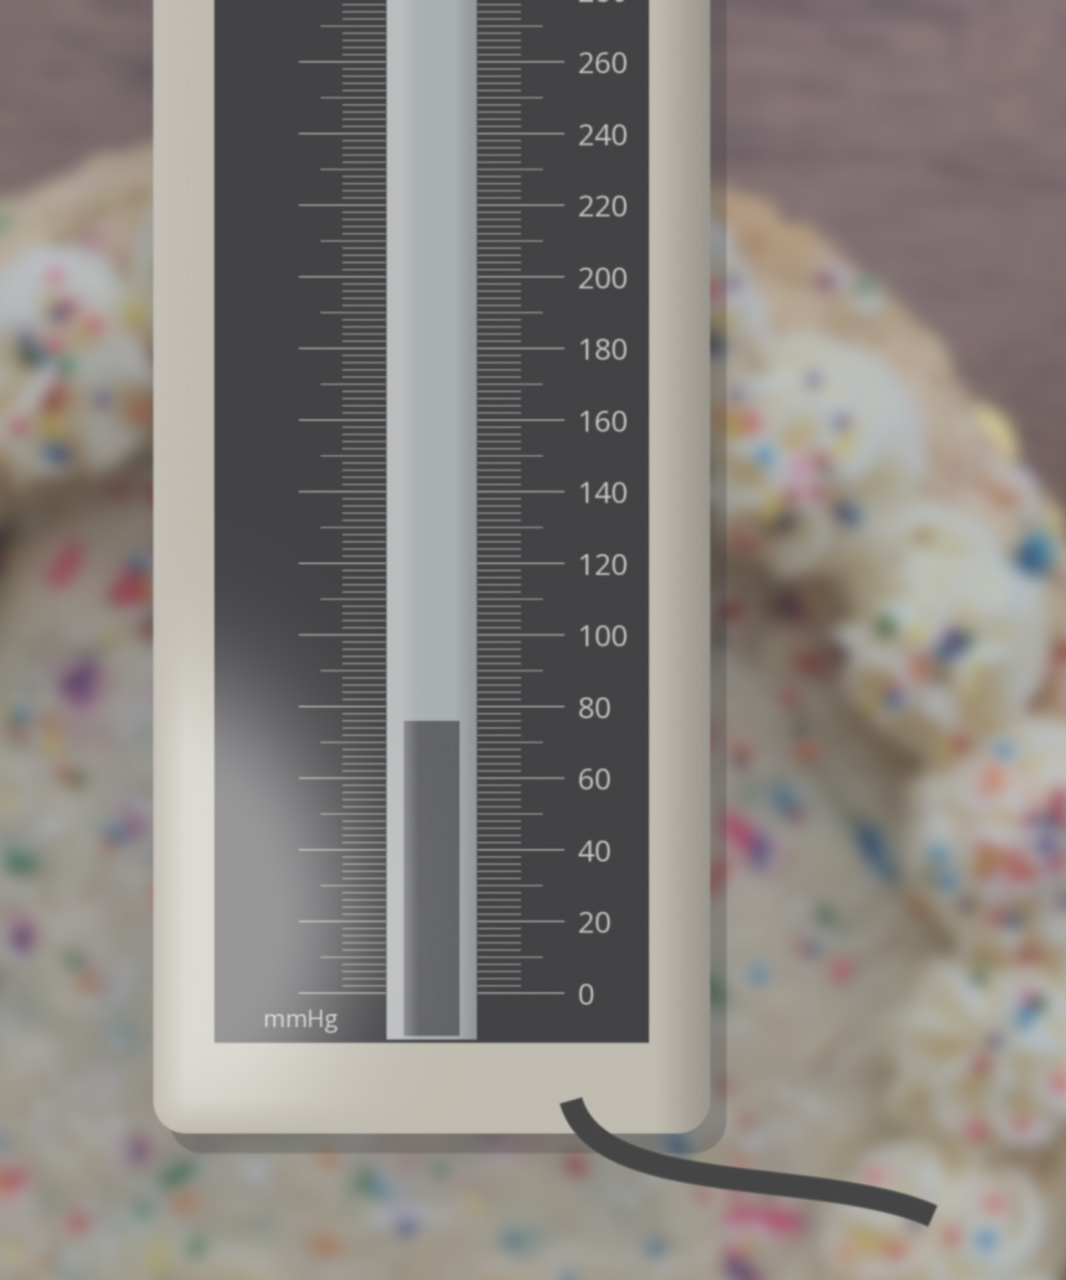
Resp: 76 mmHg
